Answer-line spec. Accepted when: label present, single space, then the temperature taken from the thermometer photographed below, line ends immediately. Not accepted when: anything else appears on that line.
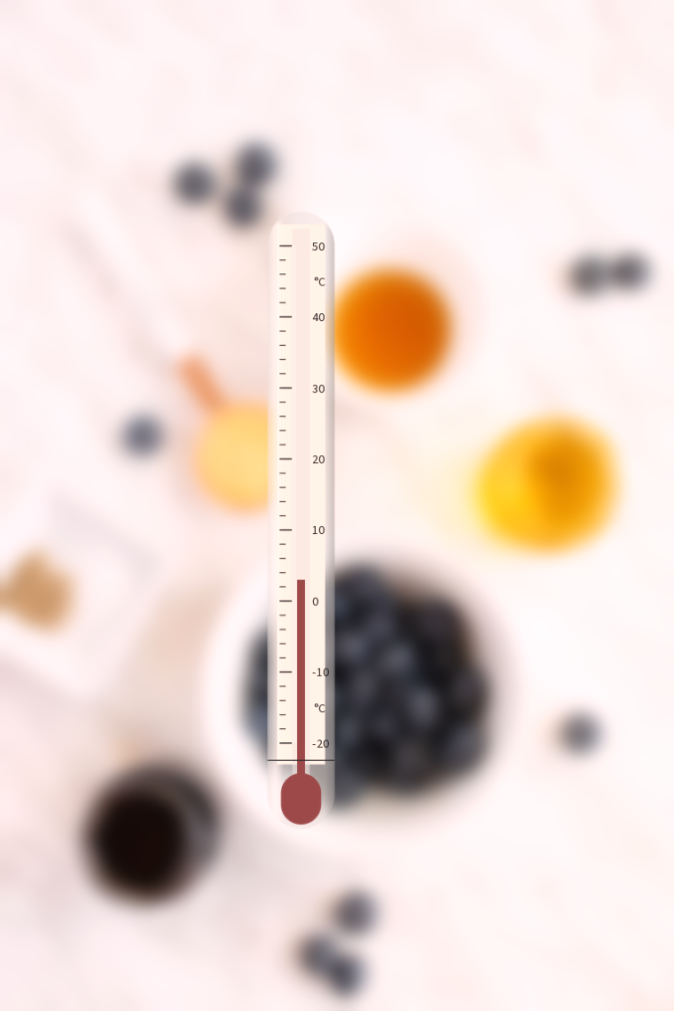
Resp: 3 °C
